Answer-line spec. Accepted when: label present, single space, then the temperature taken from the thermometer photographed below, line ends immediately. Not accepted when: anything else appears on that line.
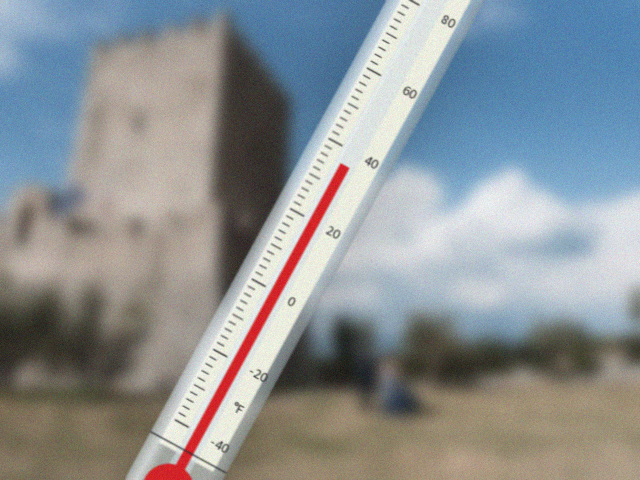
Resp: 36 °F
